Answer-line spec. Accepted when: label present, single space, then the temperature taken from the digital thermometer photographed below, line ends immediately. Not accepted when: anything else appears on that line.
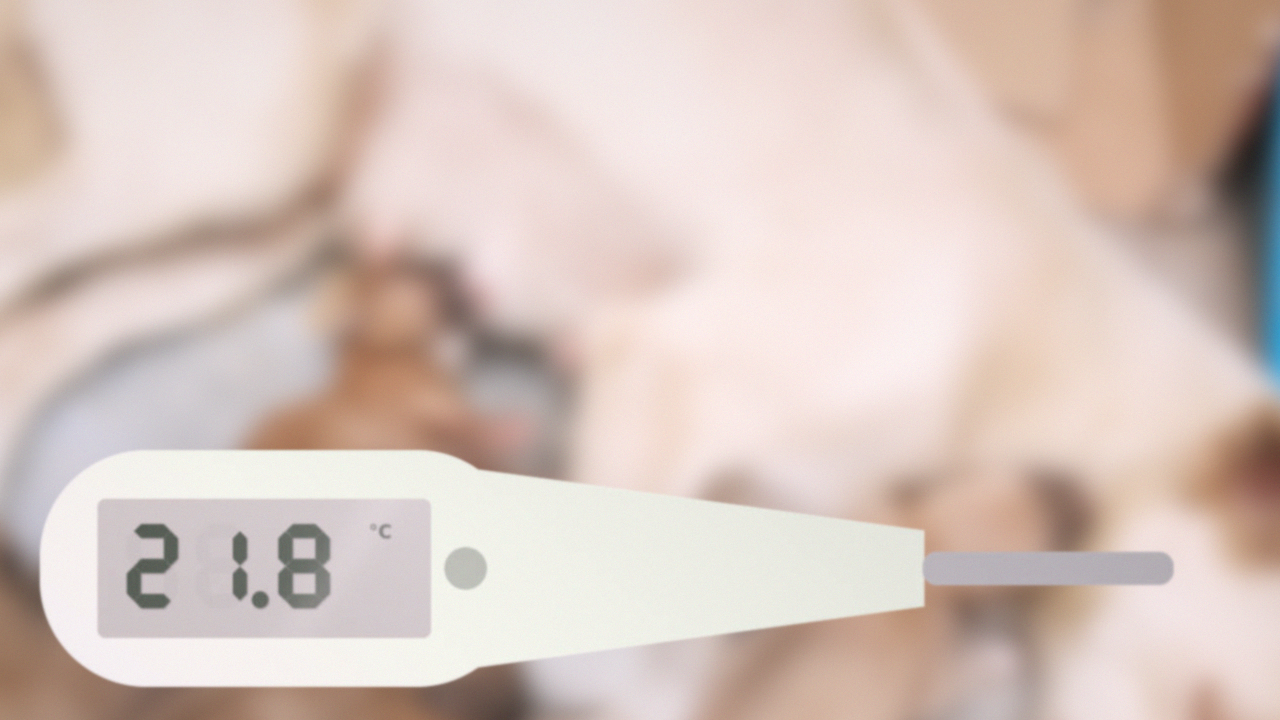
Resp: 21.8 °C
